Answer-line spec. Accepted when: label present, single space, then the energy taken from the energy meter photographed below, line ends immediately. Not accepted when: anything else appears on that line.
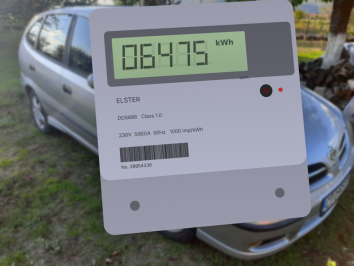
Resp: 6475 kWh
